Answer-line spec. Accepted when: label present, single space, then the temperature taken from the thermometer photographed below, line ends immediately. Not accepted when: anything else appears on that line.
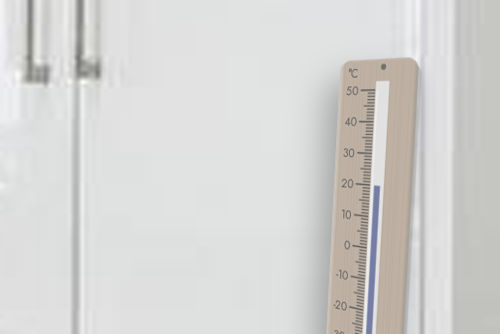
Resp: 20 °C
